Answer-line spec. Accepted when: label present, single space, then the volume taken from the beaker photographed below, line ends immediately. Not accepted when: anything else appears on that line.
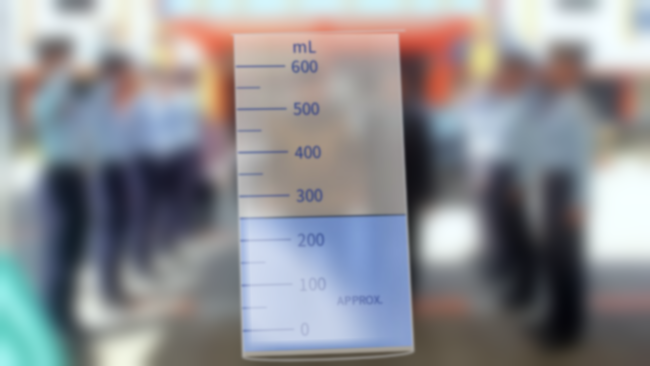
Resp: 250 mL
